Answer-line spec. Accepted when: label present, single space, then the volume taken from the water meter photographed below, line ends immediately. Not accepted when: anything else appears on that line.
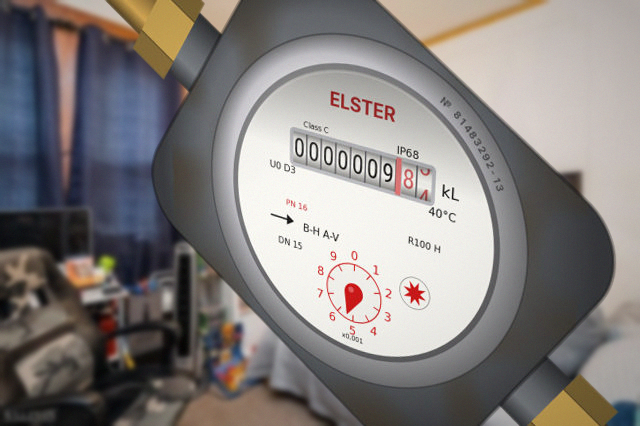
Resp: 9.835 kL
